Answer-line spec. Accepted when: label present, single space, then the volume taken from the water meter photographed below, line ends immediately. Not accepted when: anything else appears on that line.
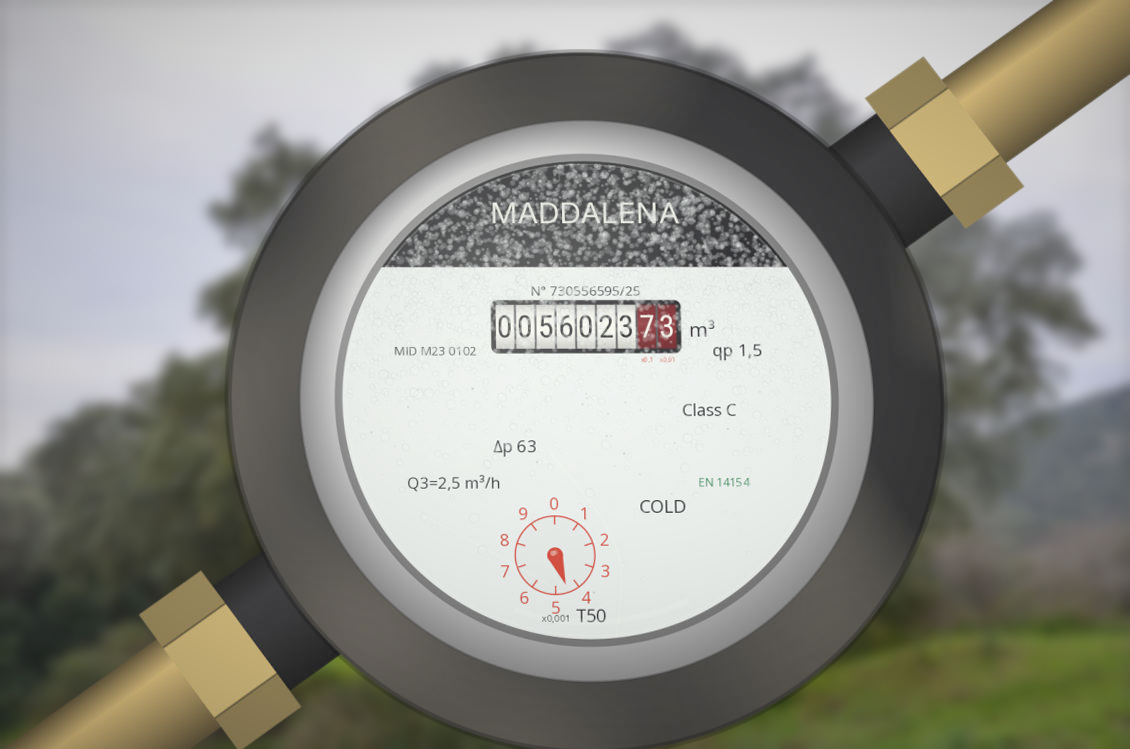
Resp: 56023.734 m³
